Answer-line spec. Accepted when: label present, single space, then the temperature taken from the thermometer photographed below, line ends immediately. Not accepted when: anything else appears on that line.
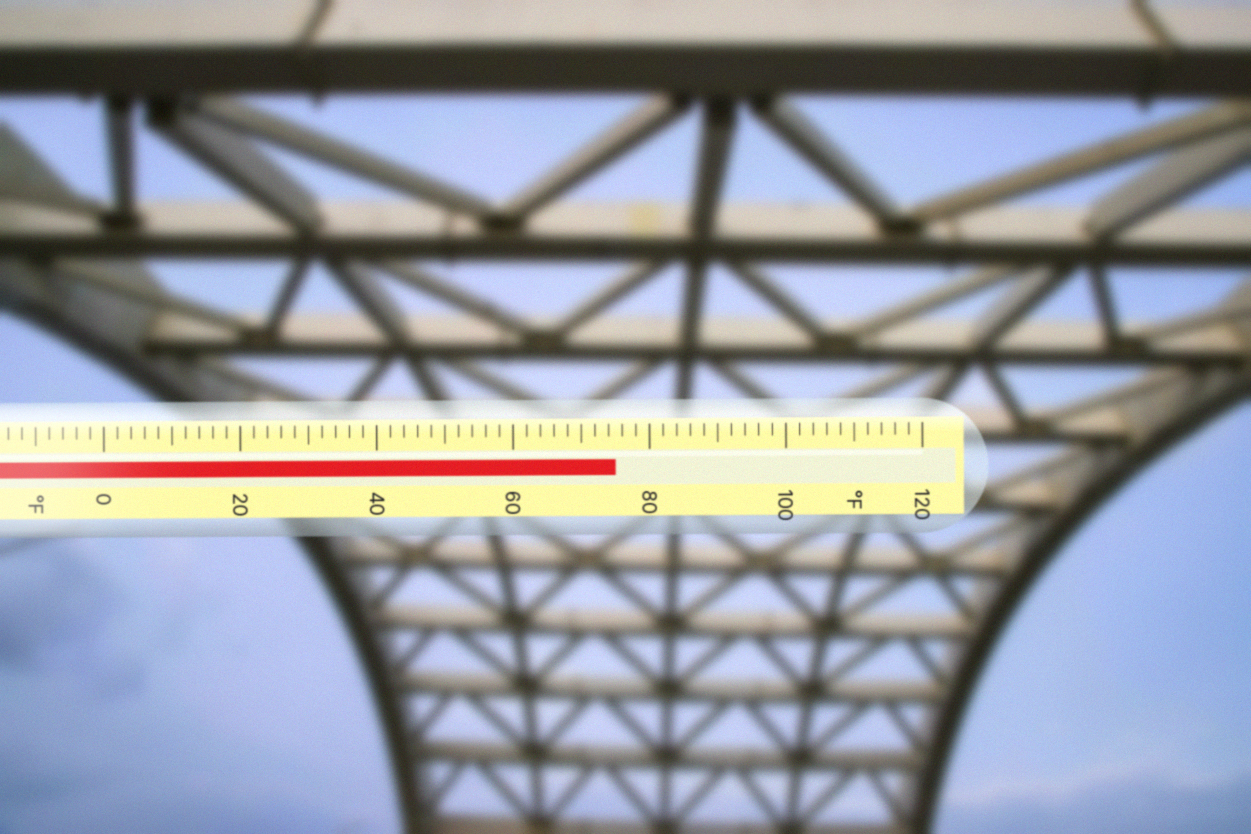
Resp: 75 °F
